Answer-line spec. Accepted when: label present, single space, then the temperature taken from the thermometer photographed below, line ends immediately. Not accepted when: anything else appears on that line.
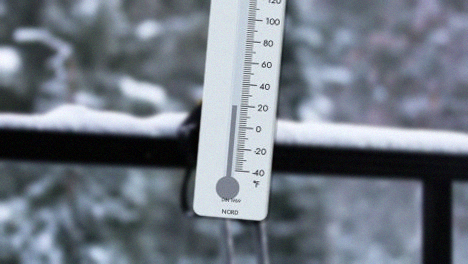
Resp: 20 °F
